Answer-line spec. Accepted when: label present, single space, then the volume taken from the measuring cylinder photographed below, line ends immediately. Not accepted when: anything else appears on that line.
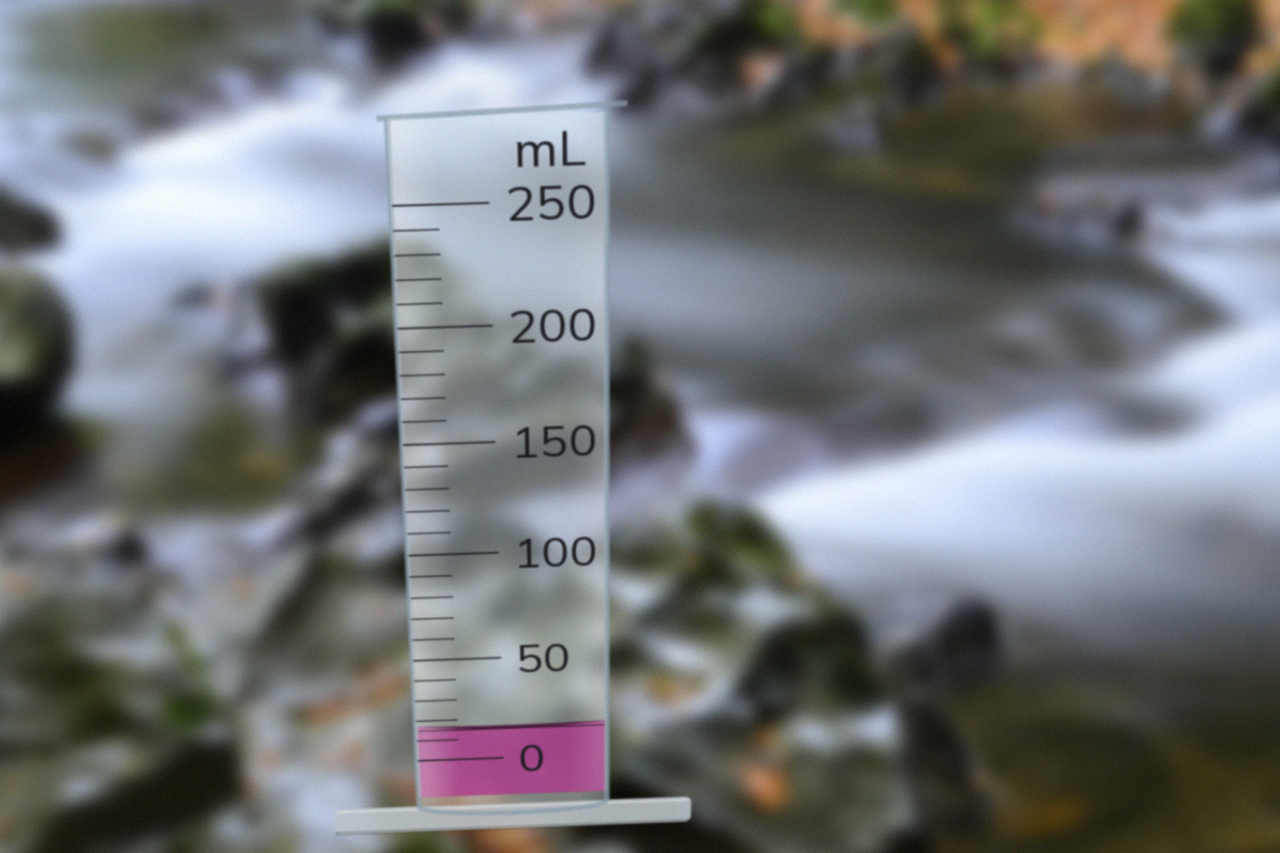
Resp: 15 mL
